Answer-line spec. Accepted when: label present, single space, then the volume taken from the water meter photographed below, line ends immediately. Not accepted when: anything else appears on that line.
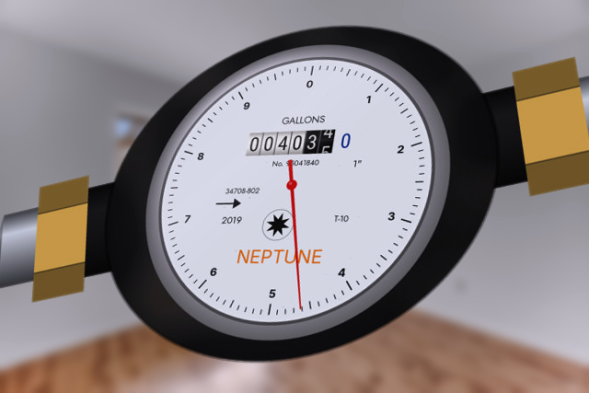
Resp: 40344.6 gal
